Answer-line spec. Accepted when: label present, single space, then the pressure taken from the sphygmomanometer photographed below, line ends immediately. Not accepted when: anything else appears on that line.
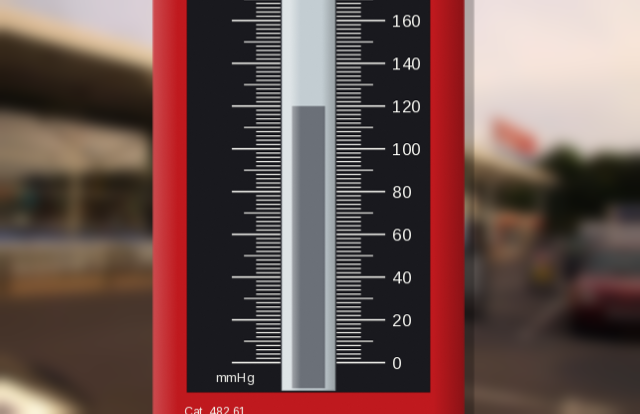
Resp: 120 mmHg
